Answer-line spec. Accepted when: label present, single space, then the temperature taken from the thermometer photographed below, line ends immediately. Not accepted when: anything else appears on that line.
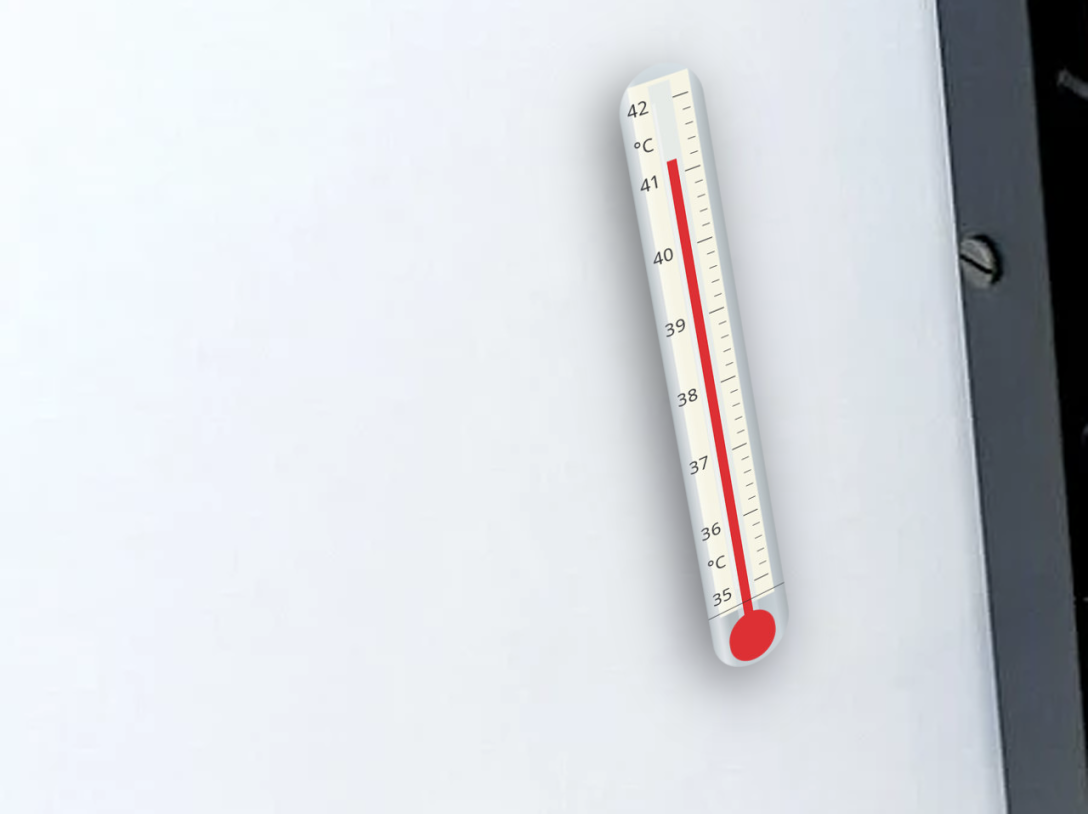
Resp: 41.2 °C
